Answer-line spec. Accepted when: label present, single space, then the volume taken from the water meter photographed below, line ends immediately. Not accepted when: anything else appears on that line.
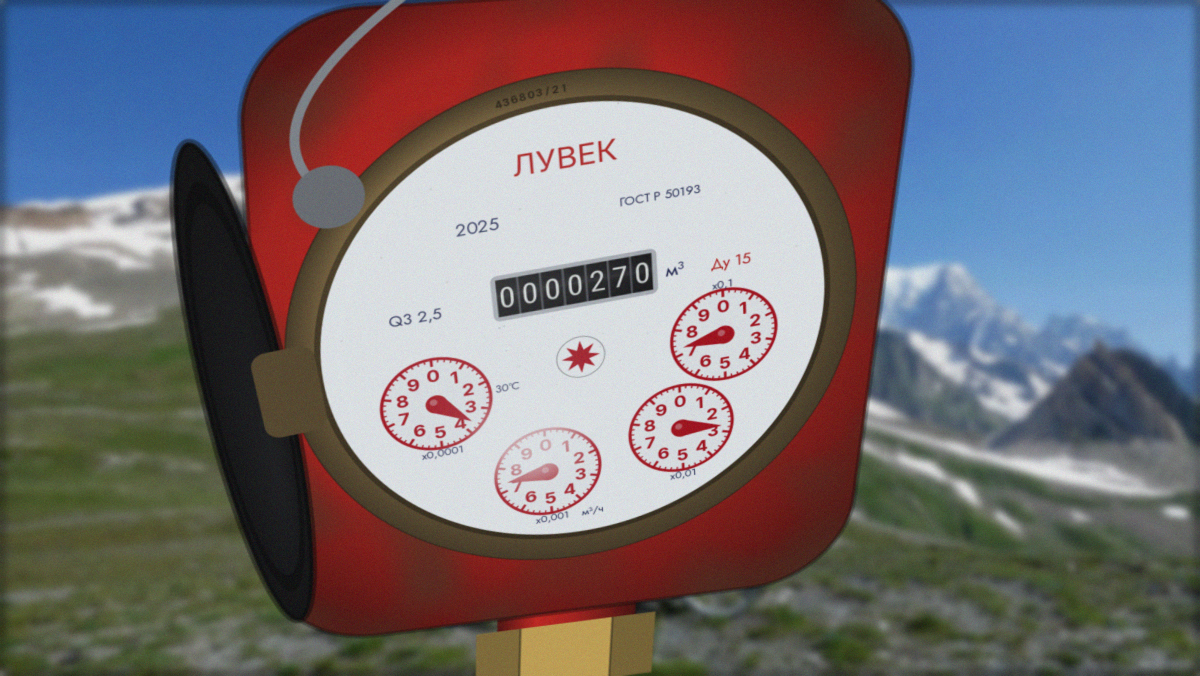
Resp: 270.7273 m³
